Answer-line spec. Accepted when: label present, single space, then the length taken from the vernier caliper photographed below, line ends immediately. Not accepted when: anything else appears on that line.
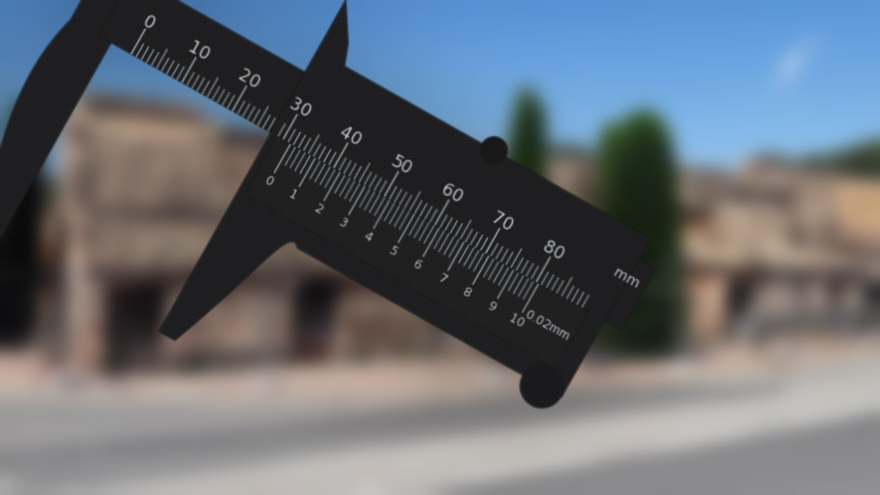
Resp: 31.5 mm
